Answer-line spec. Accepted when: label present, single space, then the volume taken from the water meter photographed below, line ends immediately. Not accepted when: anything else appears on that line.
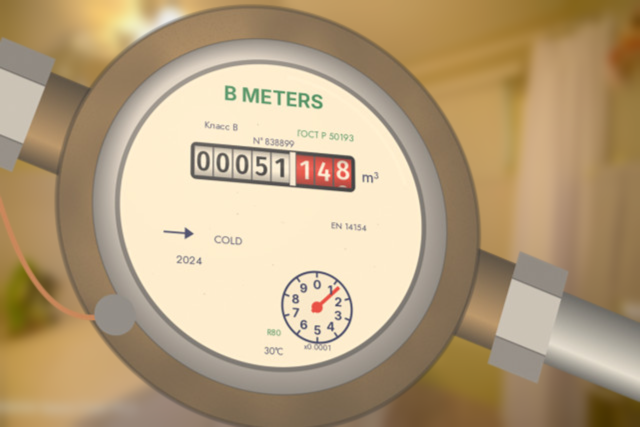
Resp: 51.1481 m³
